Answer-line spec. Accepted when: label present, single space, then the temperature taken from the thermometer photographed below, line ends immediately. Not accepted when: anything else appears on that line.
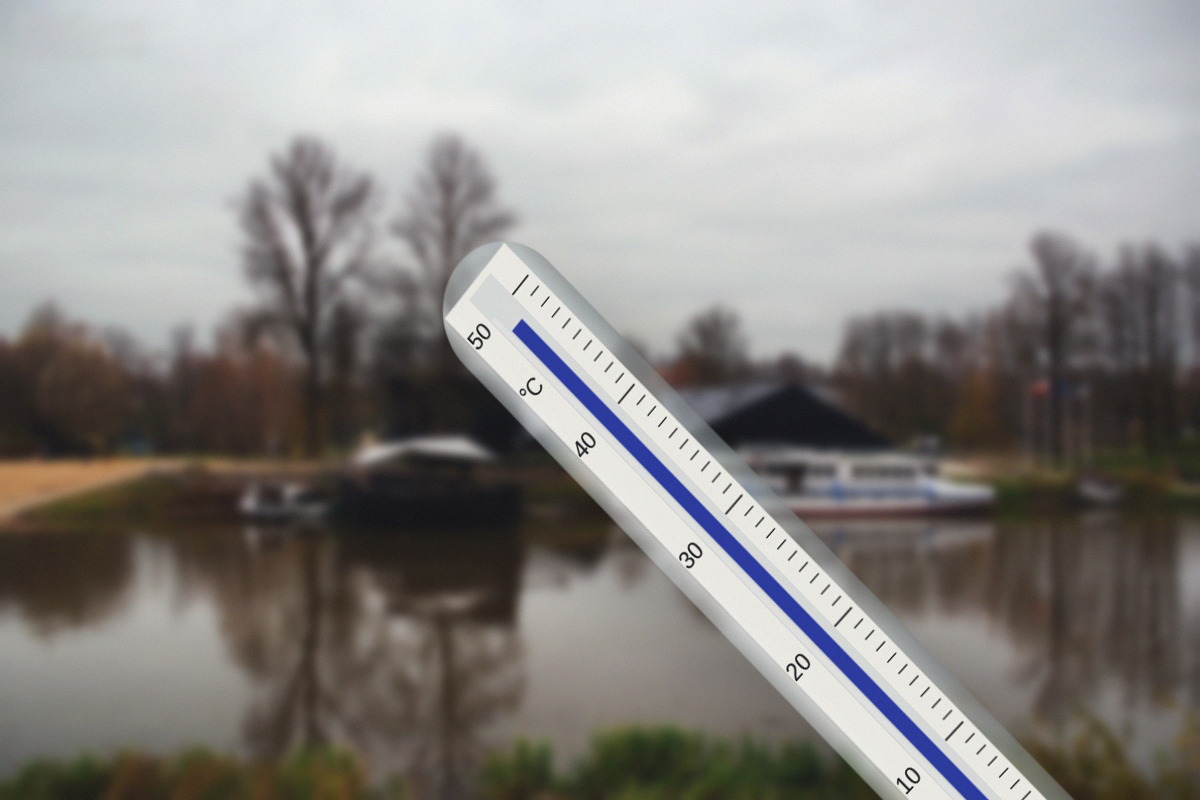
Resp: 48.5 °C
